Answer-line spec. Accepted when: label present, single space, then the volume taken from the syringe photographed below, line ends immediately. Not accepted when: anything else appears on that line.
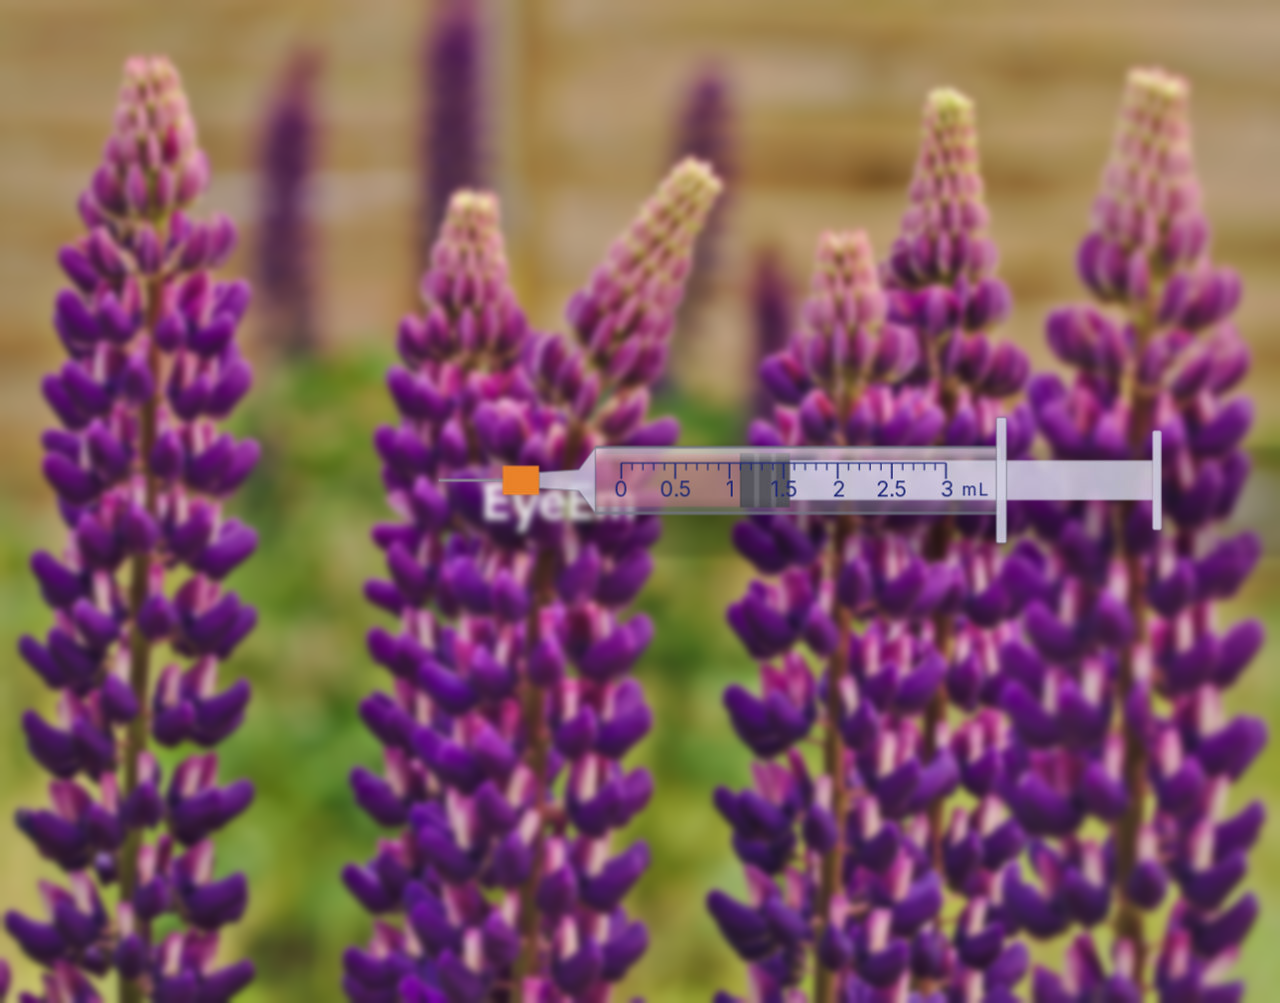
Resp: 1.1 mL
